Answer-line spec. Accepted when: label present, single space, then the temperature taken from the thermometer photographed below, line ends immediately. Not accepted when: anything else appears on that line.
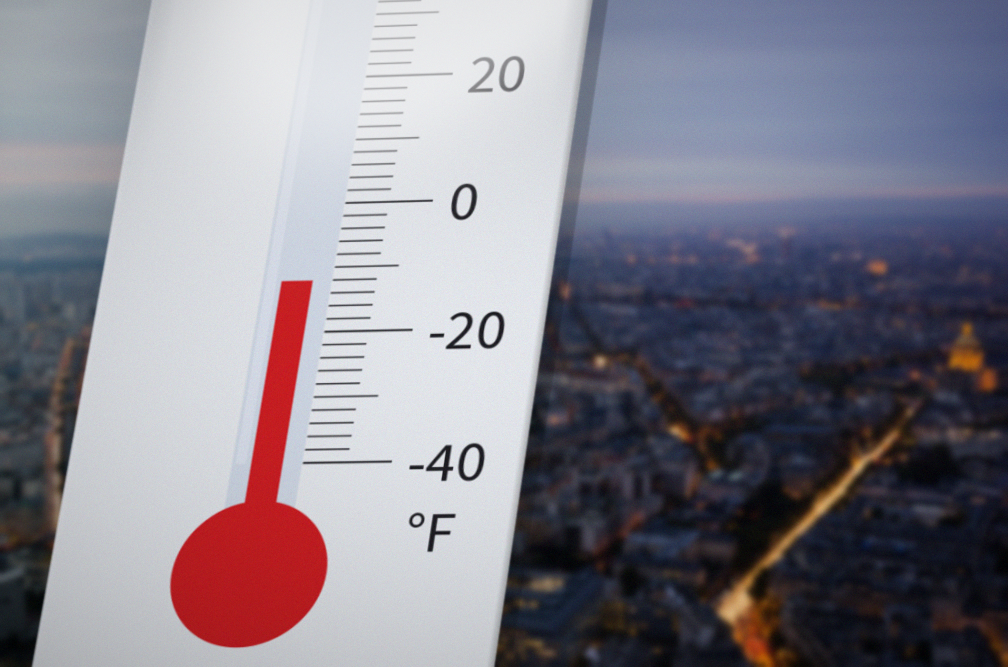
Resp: -12 °F
